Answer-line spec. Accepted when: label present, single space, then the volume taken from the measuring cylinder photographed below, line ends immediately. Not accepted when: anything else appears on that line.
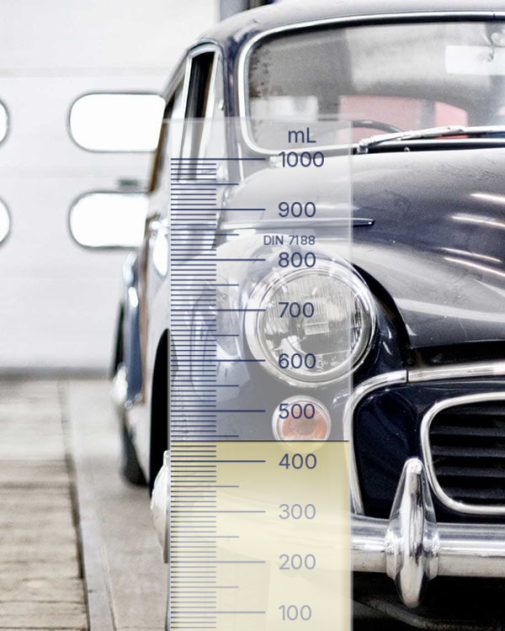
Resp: 440 mL
